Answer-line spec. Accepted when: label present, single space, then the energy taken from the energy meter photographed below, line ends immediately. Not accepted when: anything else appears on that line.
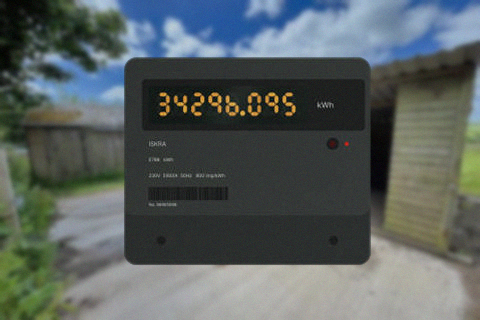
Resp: 34296.095 kWh
